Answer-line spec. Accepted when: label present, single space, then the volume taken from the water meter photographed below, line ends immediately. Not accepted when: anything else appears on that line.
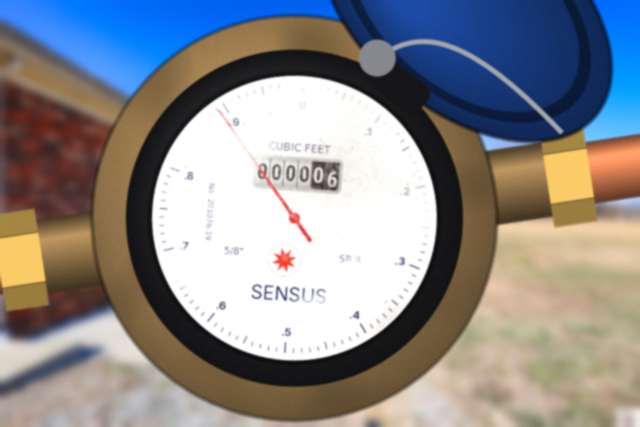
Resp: 5.89 ft³
